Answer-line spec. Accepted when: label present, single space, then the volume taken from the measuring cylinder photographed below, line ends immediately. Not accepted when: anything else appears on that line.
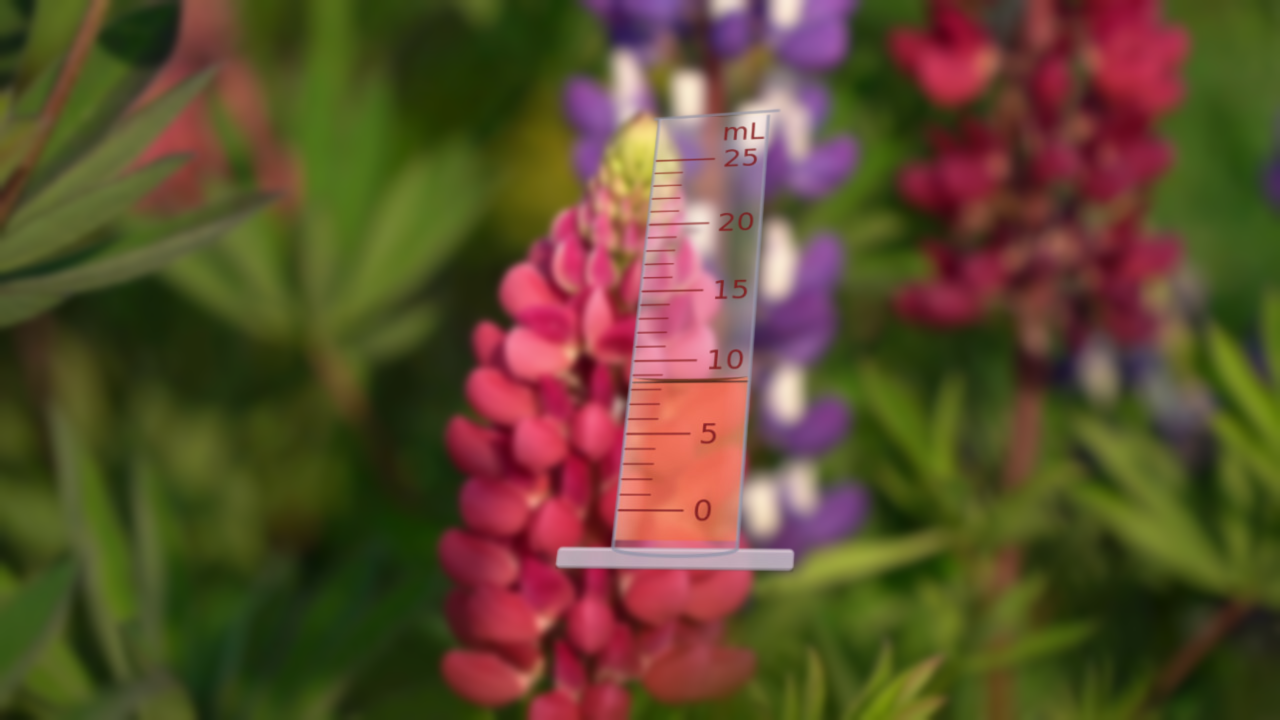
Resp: 8.5 mL
